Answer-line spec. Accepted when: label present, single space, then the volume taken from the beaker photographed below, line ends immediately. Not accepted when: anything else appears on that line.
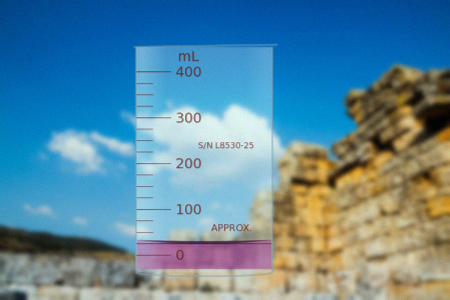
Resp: 25 mL
